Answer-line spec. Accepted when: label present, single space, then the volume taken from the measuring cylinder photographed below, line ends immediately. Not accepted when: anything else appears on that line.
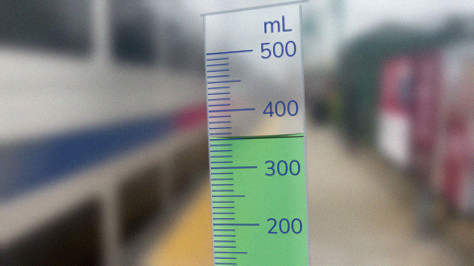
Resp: 350 mL
